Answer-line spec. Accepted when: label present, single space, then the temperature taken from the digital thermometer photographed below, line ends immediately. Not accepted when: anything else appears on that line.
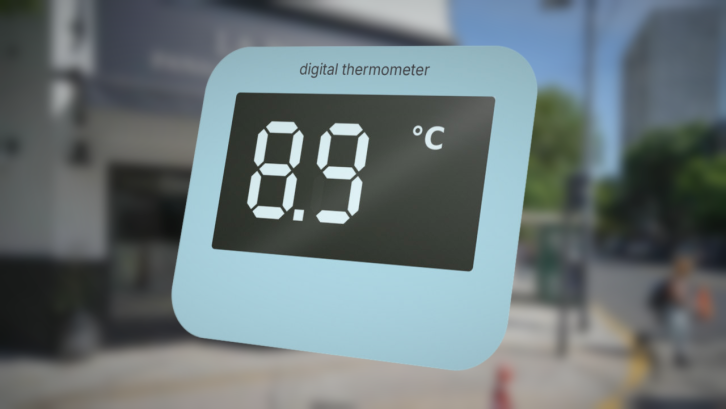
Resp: 8.9 °C
